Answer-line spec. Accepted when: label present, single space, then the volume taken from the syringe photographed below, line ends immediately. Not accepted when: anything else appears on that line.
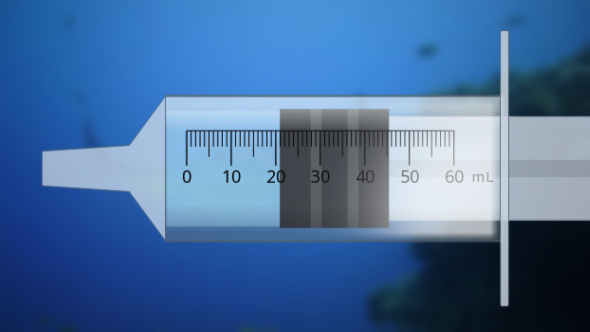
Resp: 21 mL
